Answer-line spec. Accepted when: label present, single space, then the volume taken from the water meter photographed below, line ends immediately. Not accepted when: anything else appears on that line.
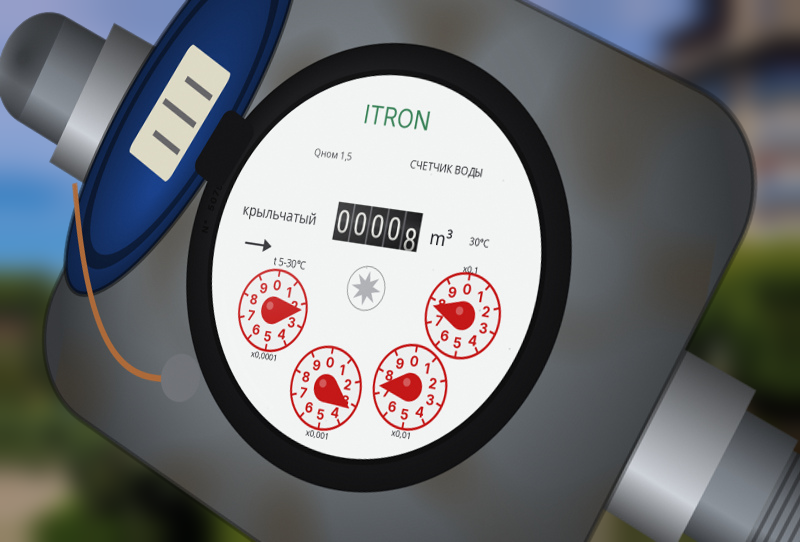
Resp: 7.7732 m³
